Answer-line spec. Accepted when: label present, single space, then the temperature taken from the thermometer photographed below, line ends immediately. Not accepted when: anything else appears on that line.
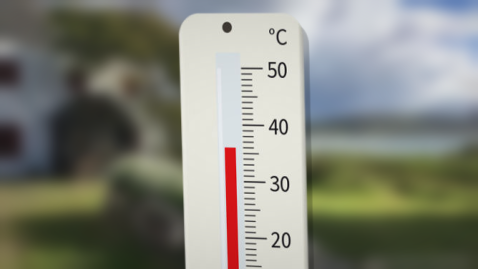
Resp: 36 °C
